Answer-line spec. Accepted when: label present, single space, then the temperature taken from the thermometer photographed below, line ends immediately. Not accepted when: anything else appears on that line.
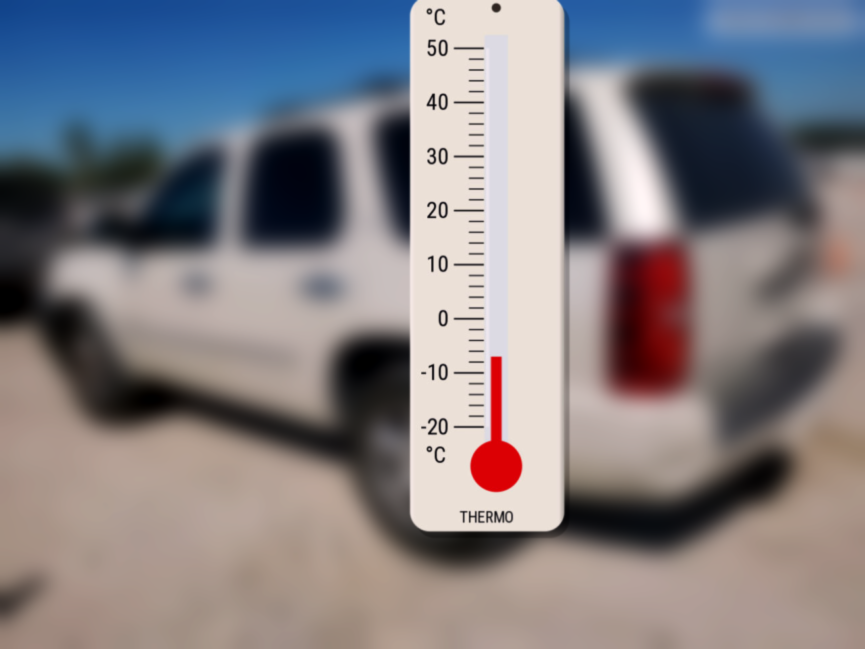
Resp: -7 °C
